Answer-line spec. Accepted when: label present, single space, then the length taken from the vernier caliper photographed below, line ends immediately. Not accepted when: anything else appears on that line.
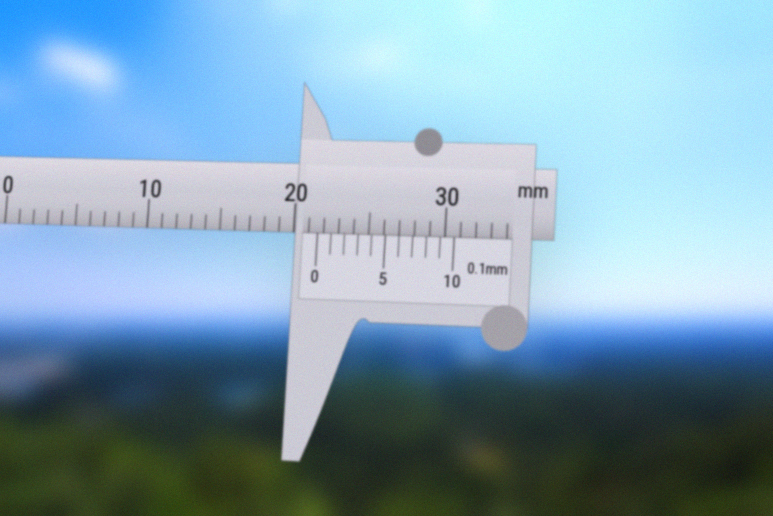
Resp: 21.6 mm
